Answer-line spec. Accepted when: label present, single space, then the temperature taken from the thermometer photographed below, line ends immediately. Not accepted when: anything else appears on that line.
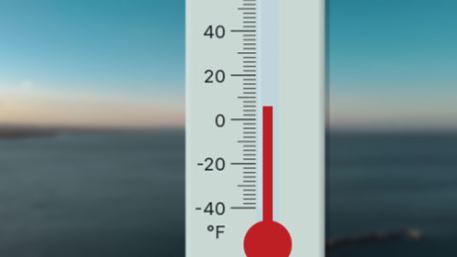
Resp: 6 °F
